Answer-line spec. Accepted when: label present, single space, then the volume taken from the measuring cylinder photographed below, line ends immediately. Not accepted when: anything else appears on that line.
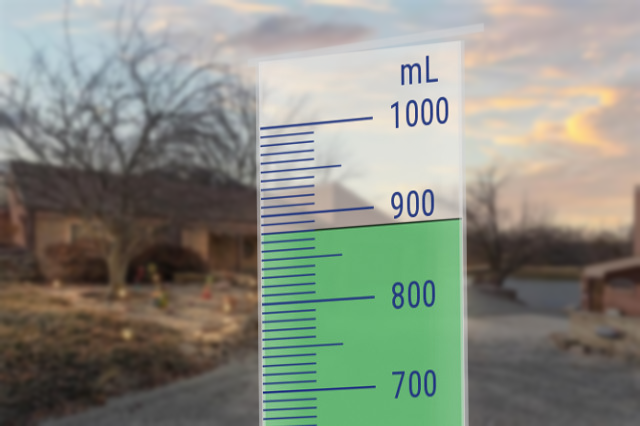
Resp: 880 mL
